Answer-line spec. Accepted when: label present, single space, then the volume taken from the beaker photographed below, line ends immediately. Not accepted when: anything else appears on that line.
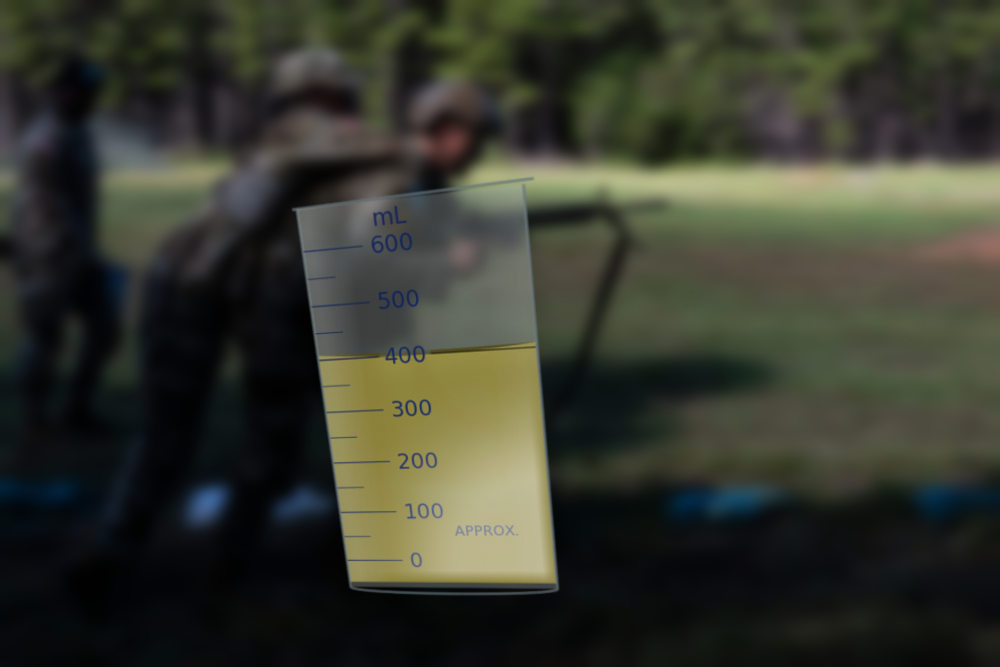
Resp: 400 mL
